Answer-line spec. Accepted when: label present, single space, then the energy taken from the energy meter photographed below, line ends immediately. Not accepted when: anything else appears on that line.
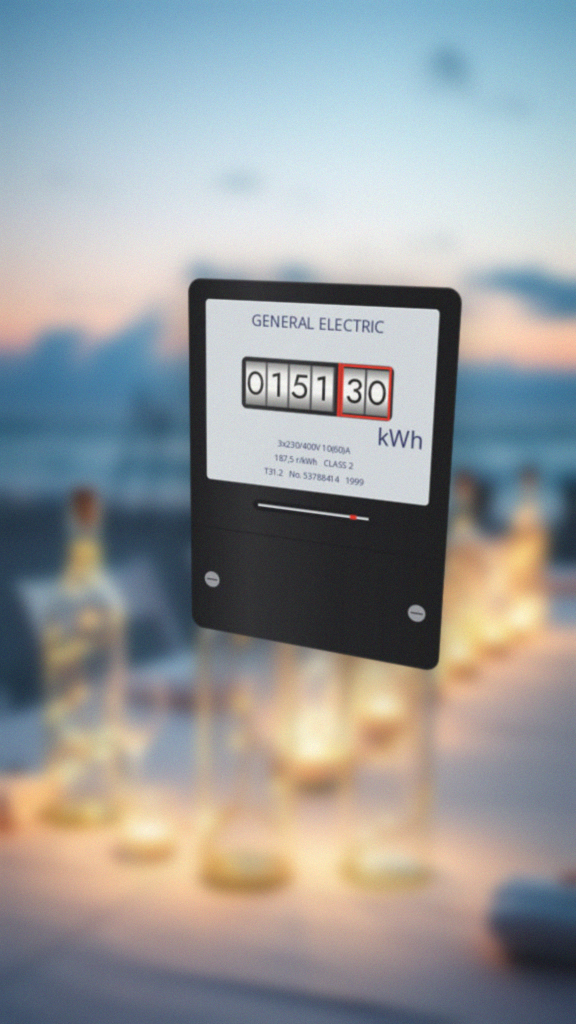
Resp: 151.30 kWh
